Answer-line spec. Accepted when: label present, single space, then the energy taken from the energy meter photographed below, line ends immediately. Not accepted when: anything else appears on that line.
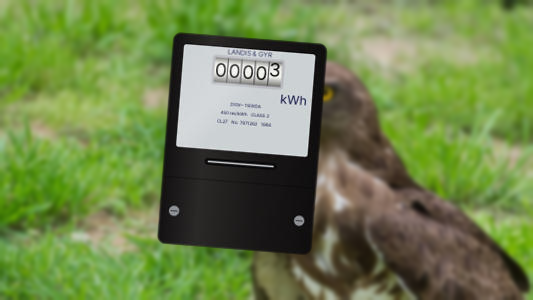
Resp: 3 kWh
